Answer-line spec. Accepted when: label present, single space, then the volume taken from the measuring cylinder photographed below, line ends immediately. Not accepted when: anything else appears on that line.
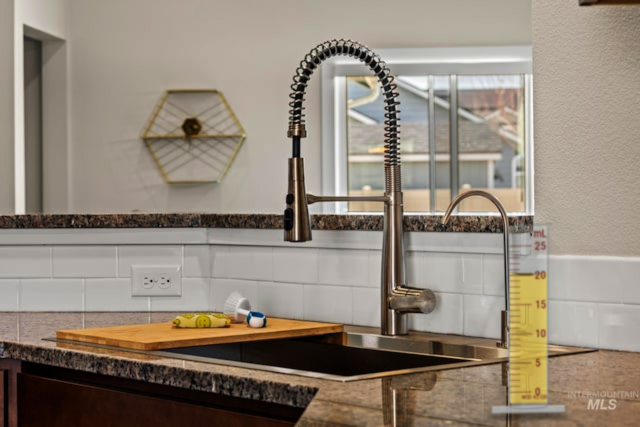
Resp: 20 mL
